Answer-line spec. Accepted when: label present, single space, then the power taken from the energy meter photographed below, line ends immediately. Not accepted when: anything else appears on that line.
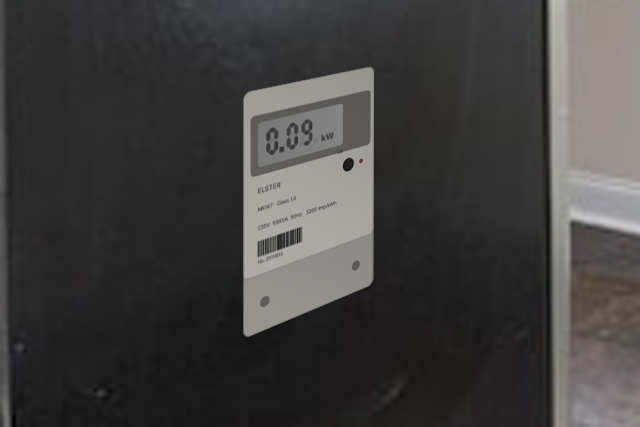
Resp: 0.09 kW
